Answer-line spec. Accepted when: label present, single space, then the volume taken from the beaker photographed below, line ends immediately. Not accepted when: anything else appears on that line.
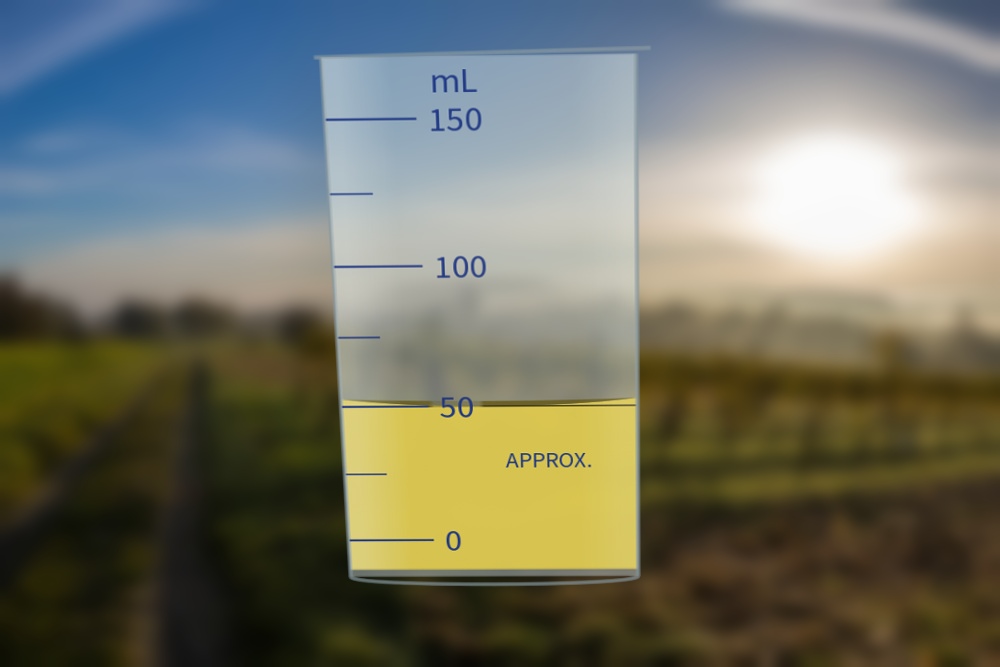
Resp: 50 mL
